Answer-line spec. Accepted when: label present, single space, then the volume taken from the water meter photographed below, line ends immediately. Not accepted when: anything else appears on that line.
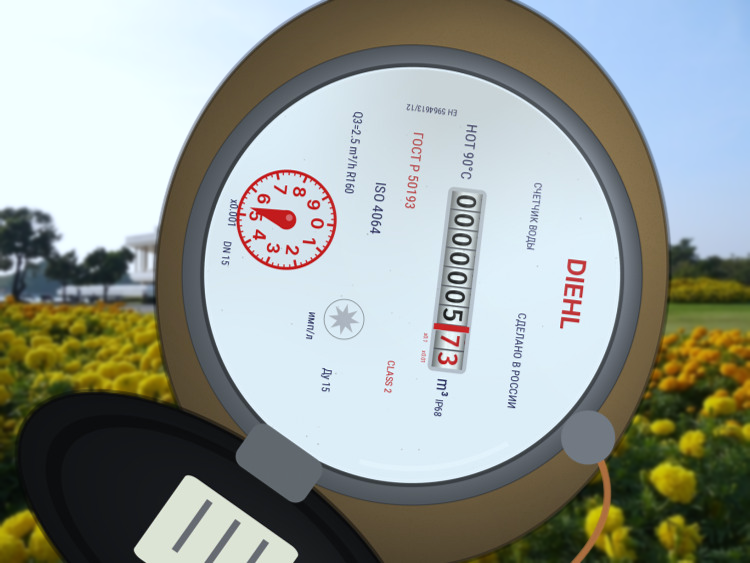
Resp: 5.735 m³
